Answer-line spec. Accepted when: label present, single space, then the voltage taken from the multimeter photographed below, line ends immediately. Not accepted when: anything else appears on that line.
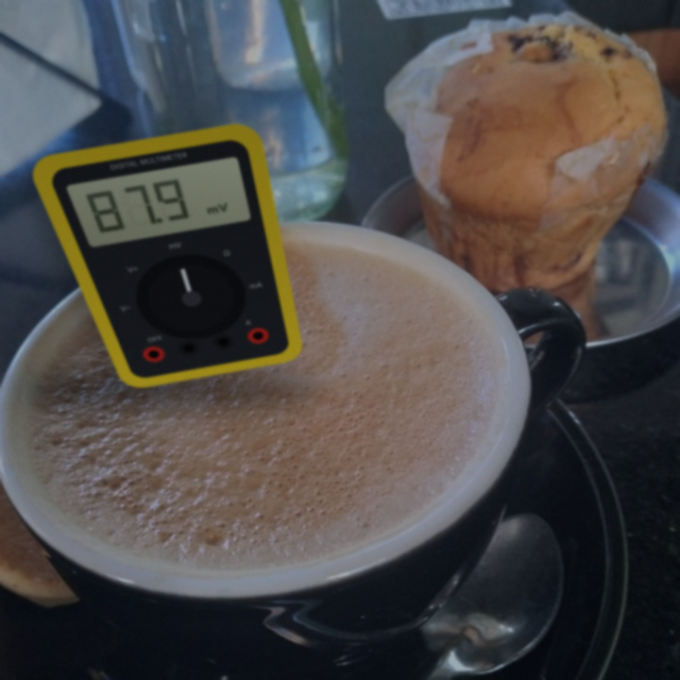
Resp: 87.9 mV
